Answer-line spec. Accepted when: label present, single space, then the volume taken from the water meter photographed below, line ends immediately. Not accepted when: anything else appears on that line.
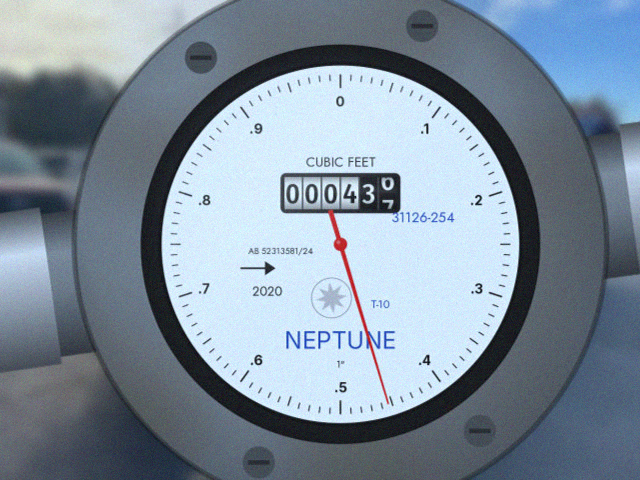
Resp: 436.45 ft³
